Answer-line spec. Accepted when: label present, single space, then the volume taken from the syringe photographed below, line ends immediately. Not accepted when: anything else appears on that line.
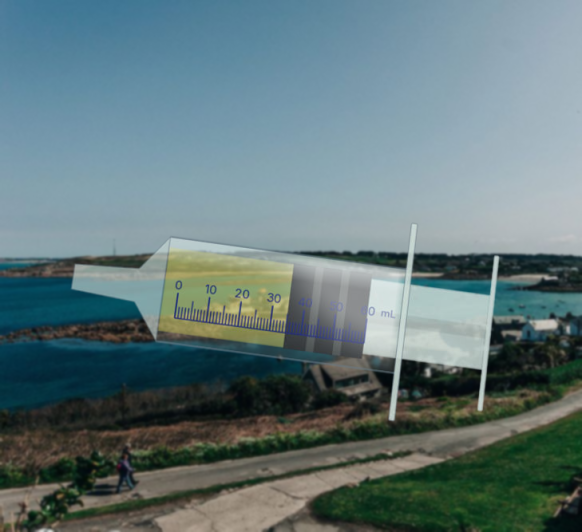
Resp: 35 mL
